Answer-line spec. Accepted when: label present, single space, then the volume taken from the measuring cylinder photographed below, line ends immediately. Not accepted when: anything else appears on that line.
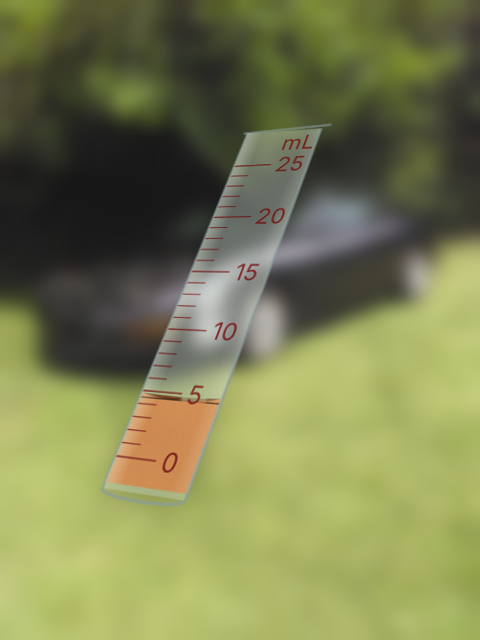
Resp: 4.5 mL
